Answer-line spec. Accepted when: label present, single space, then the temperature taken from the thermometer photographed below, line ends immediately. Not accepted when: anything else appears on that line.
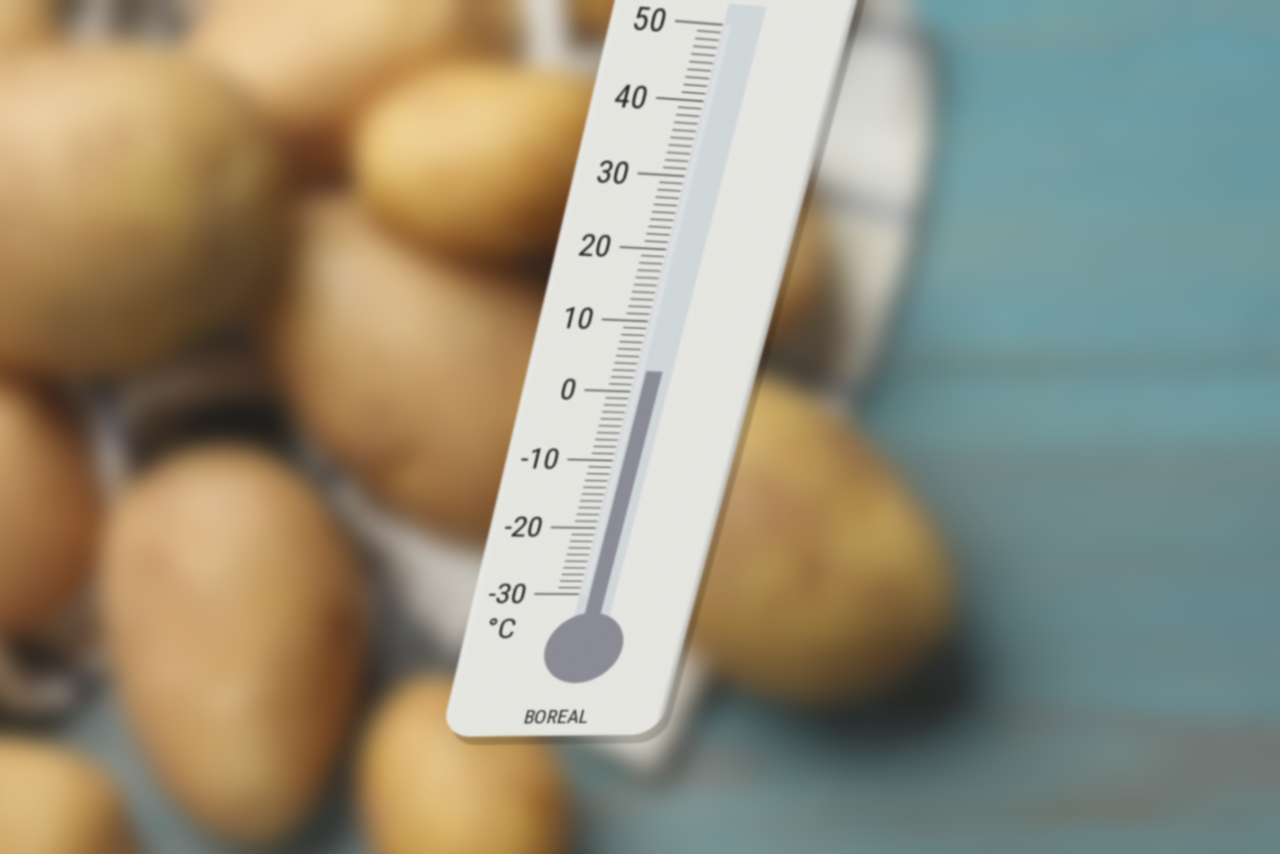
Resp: 3 °C
